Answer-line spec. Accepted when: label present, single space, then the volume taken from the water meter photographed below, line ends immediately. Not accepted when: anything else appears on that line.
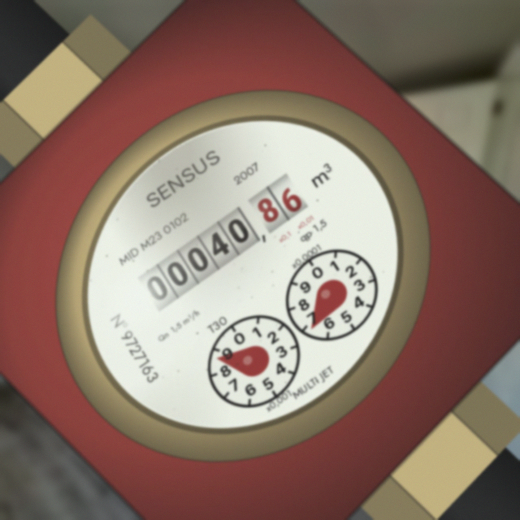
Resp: 40.8586 m³
